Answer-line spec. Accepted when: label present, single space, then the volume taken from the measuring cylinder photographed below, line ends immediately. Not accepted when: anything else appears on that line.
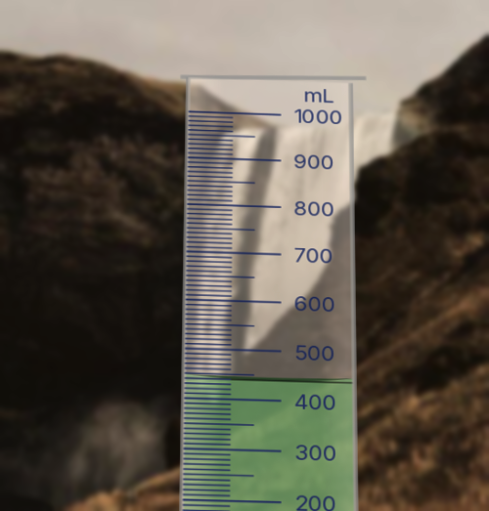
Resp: 440 mL
